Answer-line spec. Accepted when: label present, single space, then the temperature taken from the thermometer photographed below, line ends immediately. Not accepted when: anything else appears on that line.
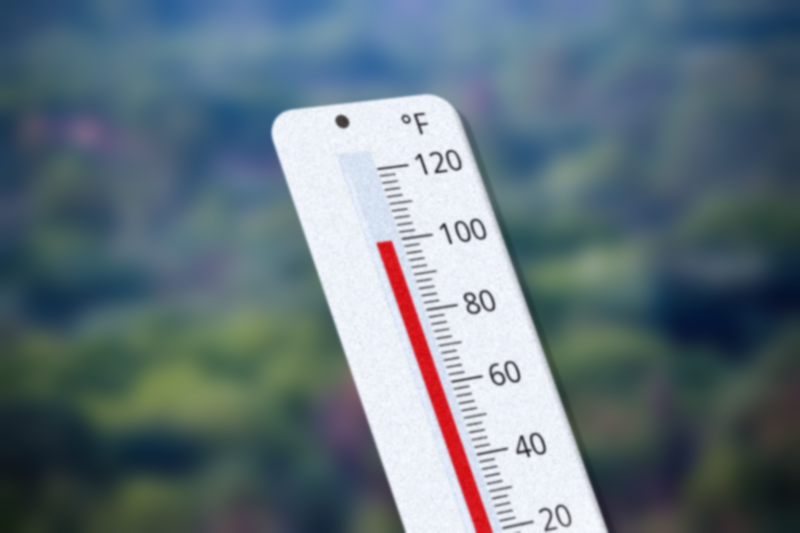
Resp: 100 °F
